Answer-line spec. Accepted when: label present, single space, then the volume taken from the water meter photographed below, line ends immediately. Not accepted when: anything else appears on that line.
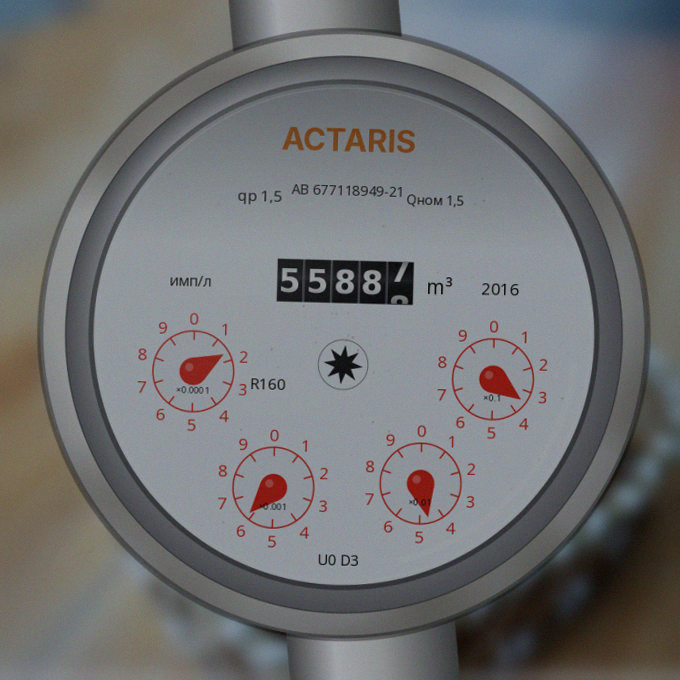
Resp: 55887.3461 m³
